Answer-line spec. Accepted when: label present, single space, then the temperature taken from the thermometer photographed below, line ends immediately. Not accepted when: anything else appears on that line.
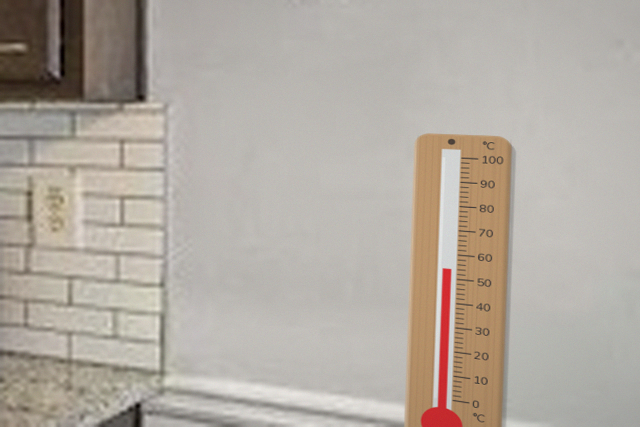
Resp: 54 °C
